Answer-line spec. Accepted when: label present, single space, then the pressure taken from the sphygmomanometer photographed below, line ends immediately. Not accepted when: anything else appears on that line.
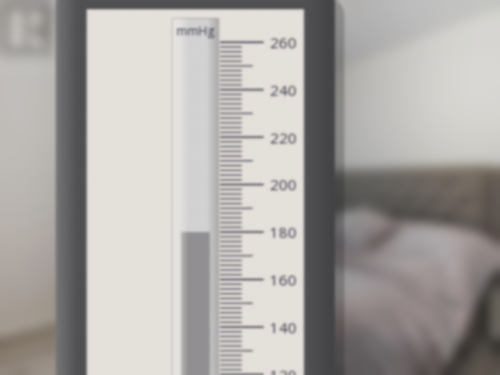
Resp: 180 mmHg
